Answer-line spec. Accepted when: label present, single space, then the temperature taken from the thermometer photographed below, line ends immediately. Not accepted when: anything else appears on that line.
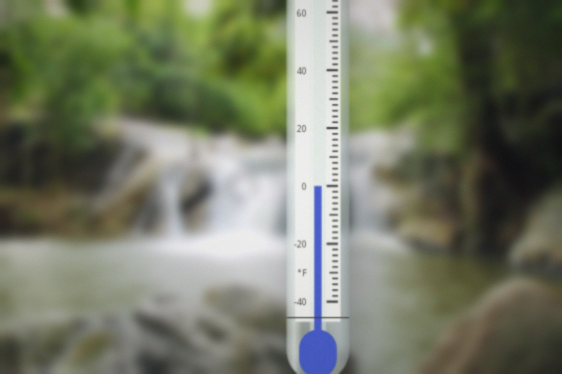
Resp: 0 °F
